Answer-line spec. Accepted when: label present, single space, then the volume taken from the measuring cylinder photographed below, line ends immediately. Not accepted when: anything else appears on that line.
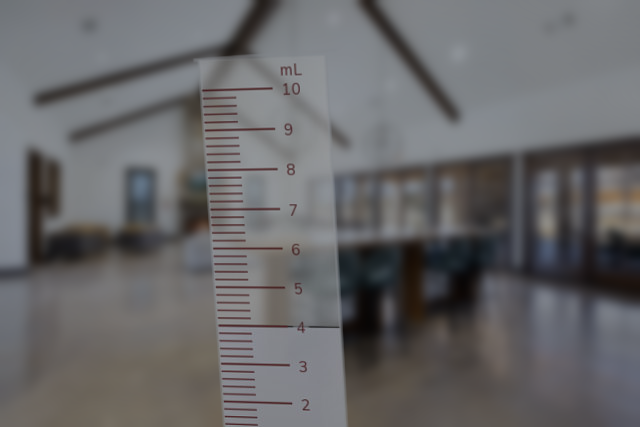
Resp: 4 mL
